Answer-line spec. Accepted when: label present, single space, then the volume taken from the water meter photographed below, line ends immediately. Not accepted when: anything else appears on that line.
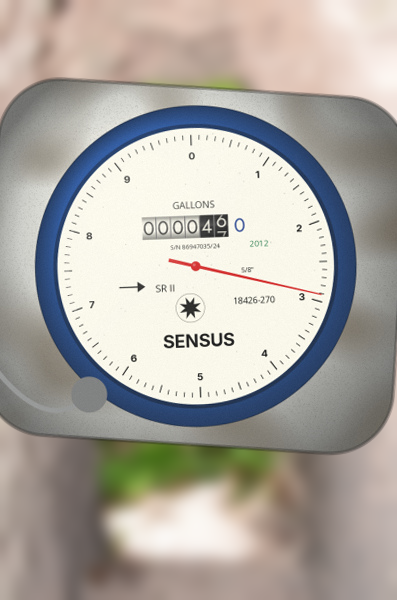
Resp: 462.9 gal
